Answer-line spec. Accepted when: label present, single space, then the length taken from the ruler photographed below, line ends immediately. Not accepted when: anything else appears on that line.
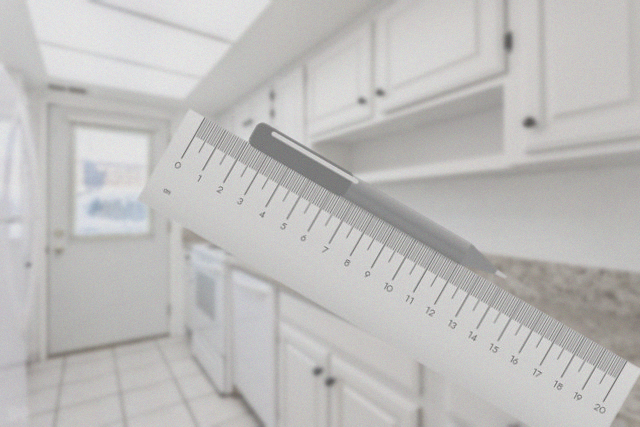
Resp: 12 cm
